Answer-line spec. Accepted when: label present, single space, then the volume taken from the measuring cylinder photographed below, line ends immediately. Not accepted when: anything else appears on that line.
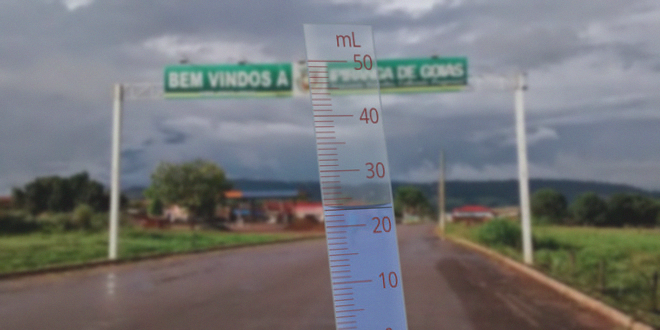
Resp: 23 mL
